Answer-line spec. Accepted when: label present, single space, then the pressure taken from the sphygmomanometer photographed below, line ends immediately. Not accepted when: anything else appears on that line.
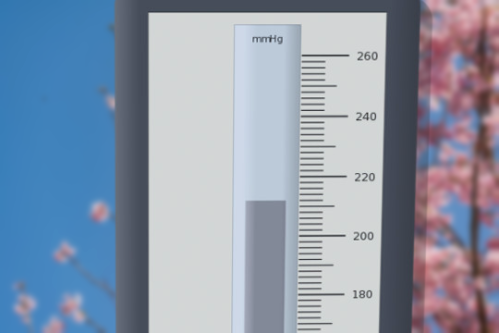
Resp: 212 mmHg
